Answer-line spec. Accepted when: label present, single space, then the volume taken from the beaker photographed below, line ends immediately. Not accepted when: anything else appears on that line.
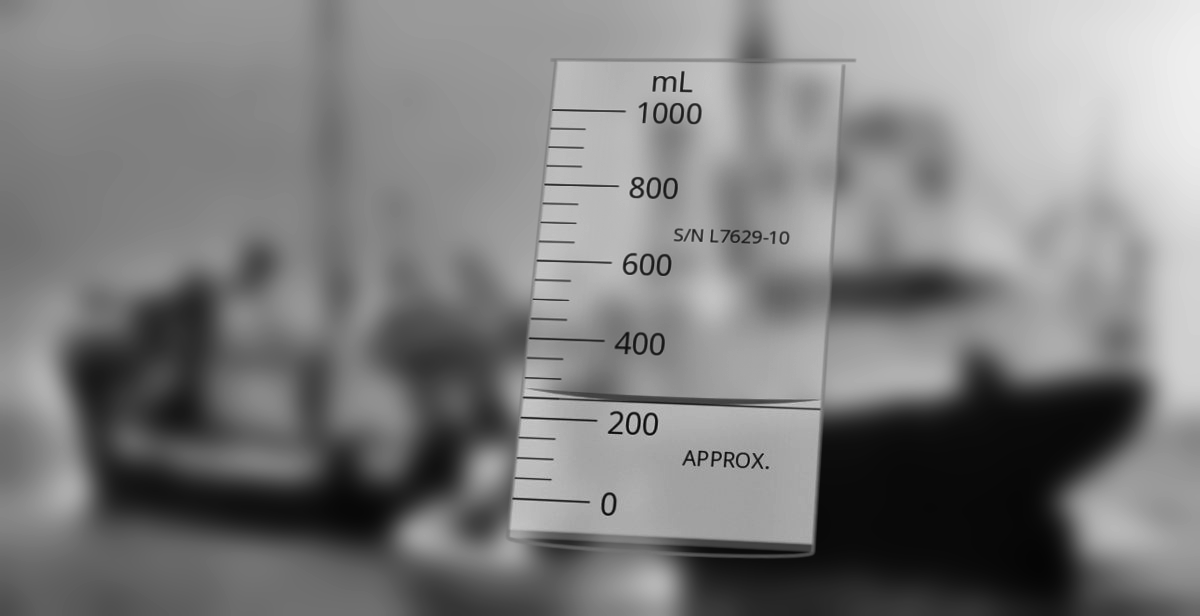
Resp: 250 mL
